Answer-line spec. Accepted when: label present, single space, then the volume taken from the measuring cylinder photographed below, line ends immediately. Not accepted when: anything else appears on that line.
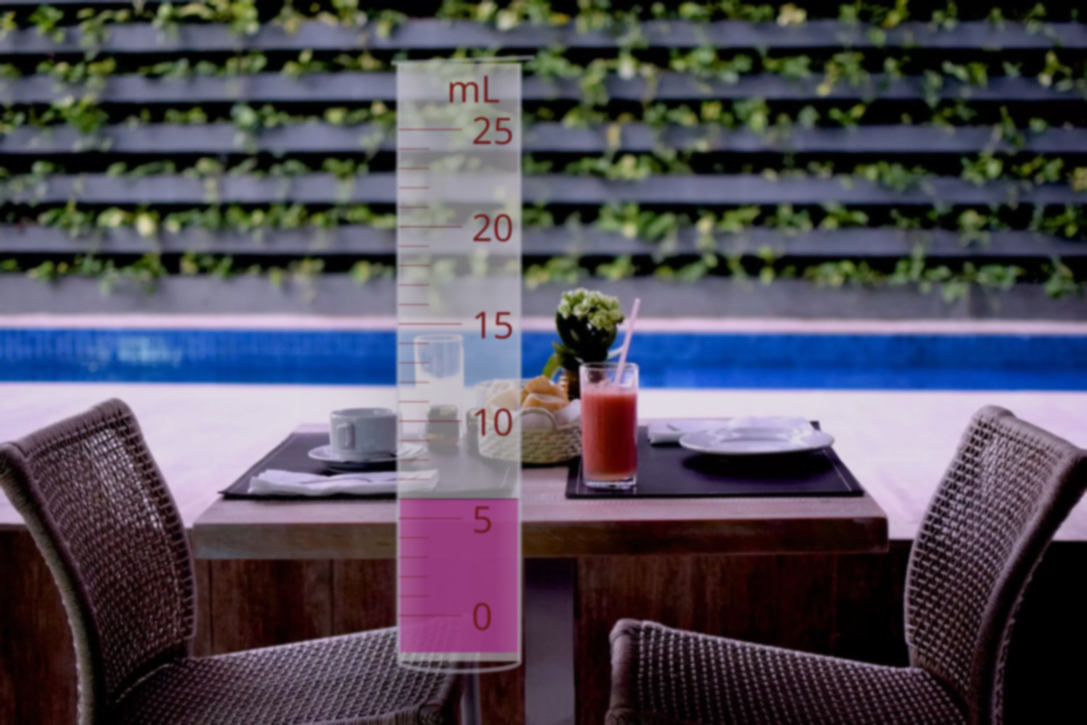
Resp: 6 mL
